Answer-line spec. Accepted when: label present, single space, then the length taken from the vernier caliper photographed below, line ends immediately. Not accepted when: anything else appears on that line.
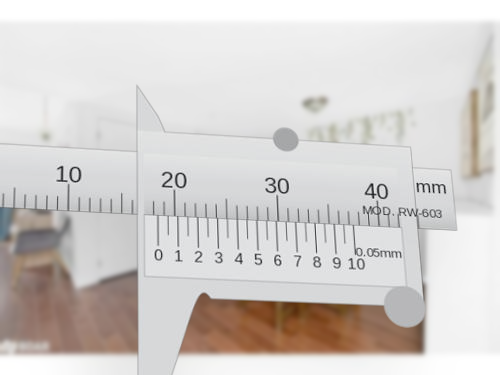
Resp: 18.4 mm
